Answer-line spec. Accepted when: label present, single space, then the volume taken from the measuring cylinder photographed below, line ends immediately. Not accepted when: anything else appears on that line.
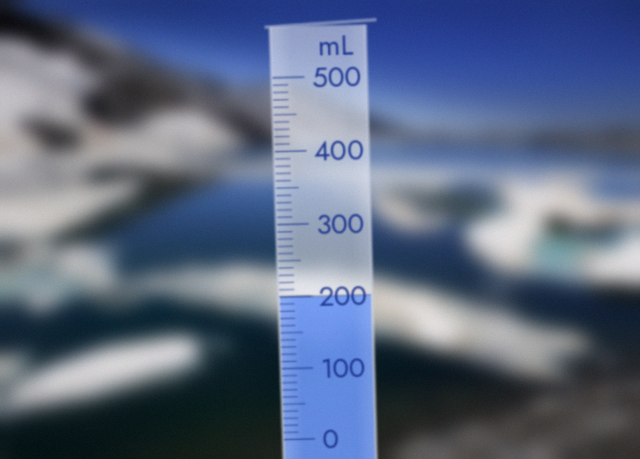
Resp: 200 mL
